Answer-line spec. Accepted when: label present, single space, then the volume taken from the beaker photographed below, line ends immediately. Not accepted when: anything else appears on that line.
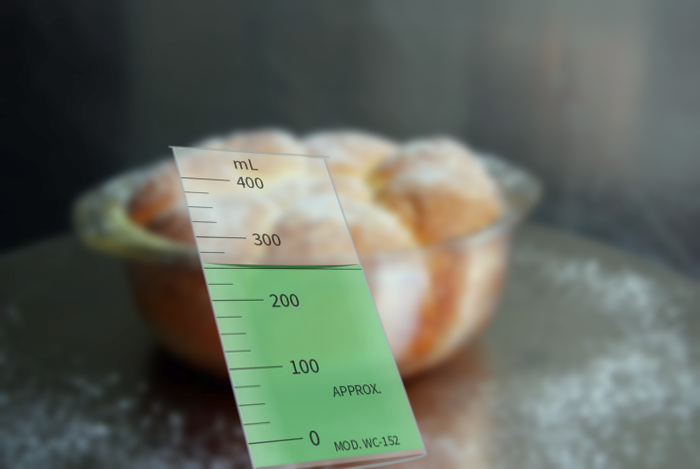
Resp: 250 mL
